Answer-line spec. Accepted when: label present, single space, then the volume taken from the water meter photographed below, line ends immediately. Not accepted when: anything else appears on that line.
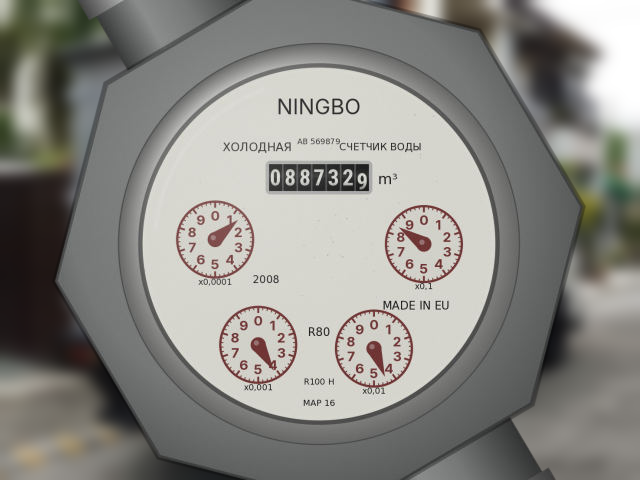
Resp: 887328.8441 m³
